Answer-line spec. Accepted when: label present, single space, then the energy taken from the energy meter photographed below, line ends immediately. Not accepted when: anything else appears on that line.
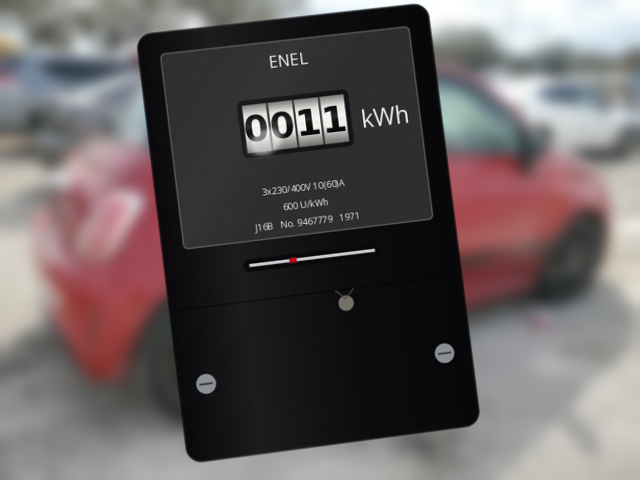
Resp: 11 kWh
